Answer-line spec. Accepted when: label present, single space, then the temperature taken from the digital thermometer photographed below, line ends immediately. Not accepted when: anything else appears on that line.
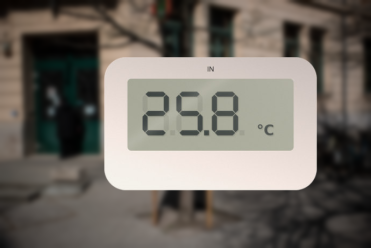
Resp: 25.8 °C
